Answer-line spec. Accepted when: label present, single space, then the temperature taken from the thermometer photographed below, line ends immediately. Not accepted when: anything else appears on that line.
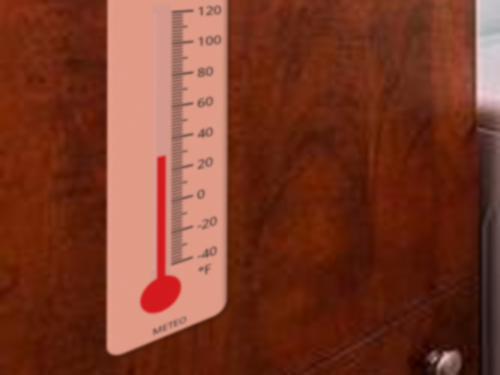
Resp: 30 °F
